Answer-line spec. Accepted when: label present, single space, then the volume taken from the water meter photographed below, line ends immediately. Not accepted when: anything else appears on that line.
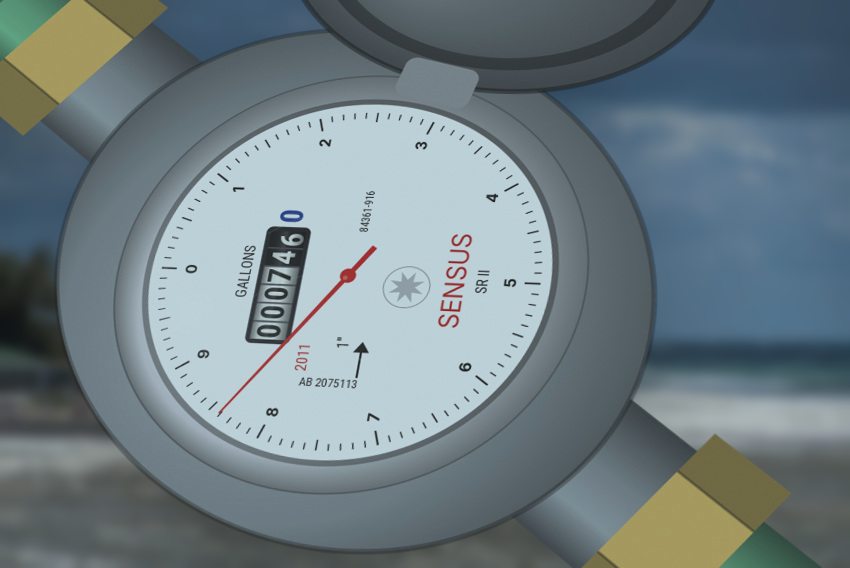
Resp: 7458.4 gal
